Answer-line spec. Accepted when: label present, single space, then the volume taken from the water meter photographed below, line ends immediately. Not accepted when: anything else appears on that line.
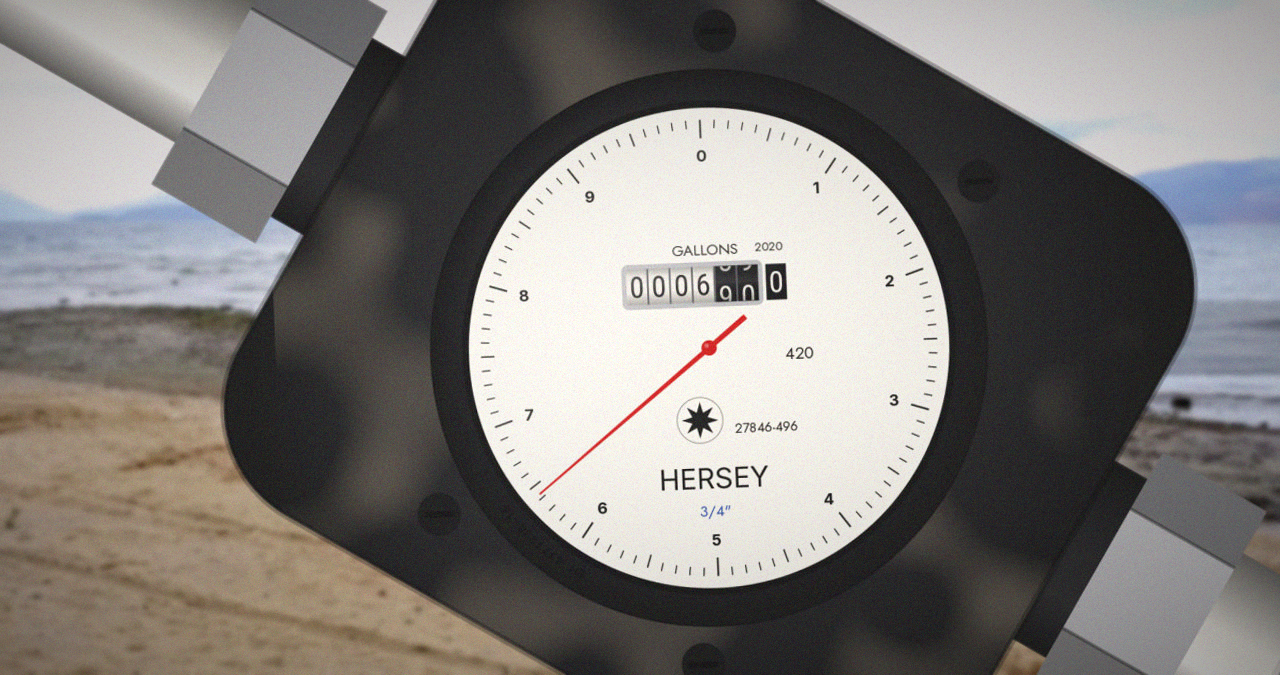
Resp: 6896.4 gal
